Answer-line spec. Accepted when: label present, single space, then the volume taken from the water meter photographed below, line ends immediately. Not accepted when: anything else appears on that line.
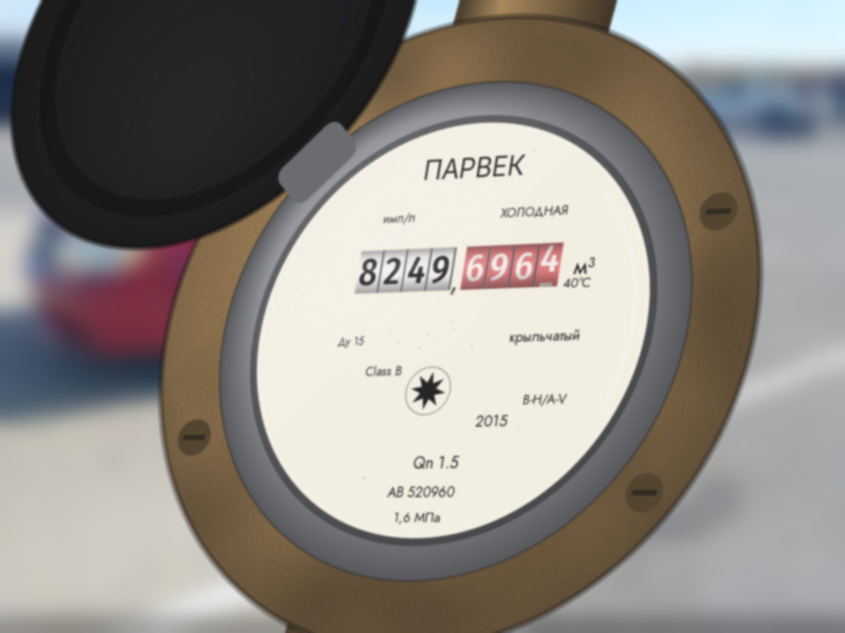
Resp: 8249.6964 m³
